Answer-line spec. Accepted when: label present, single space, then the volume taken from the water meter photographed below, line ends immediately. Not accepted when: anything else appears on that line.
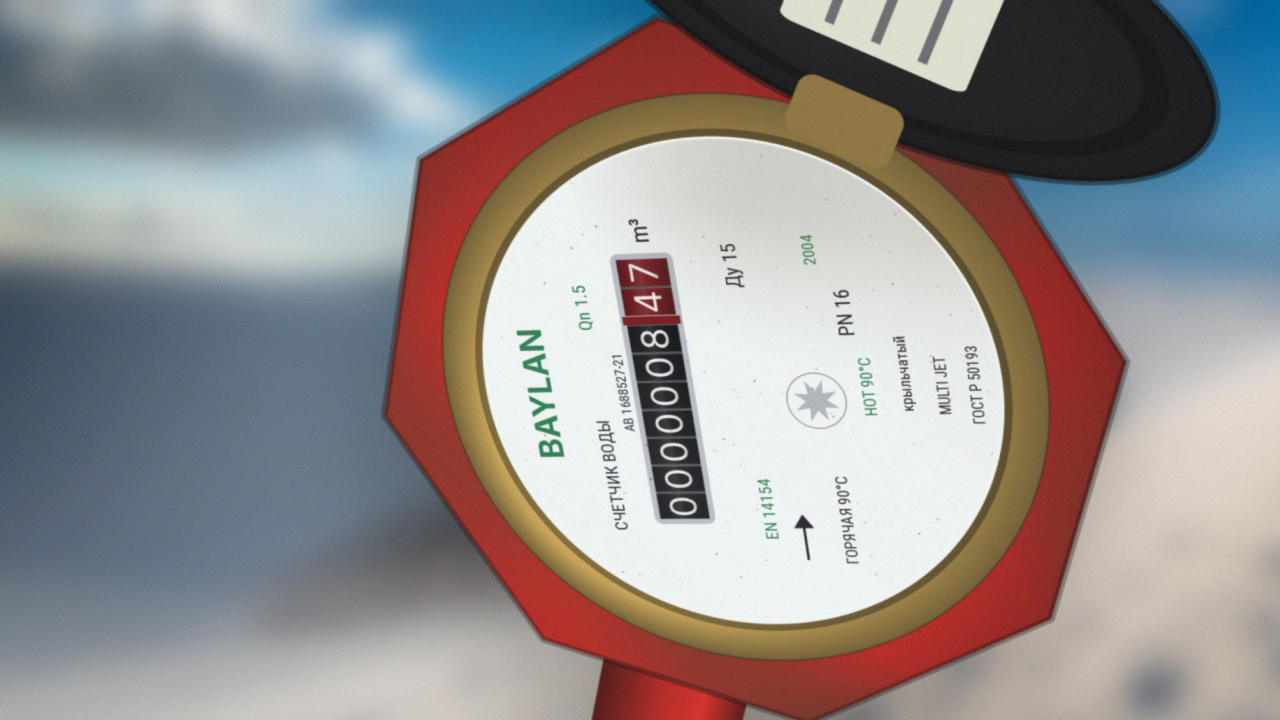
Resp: 8.47 m³
